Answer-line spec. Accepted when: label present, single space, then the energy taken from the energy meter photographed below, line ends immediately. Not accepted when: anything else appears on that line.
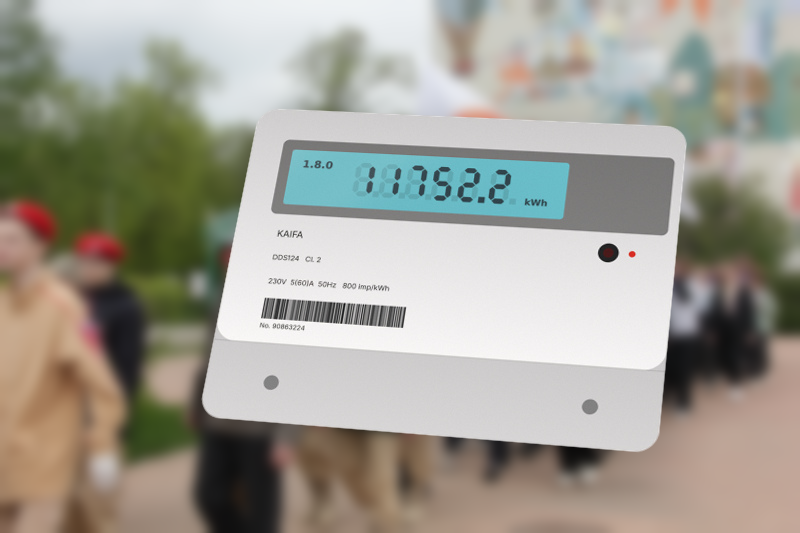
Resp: 11752.2 kWh
